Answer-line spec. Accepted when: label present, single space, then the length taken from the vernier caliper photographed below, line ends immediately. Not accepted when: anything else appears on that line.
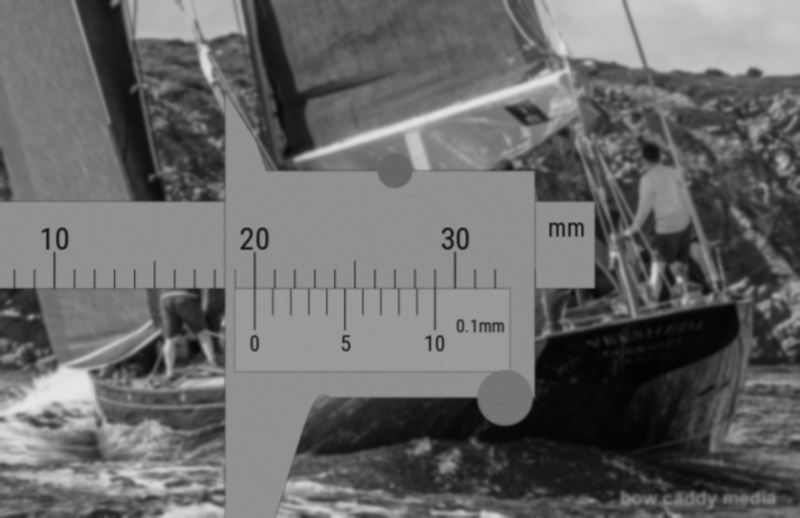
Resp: 20.0 mm
